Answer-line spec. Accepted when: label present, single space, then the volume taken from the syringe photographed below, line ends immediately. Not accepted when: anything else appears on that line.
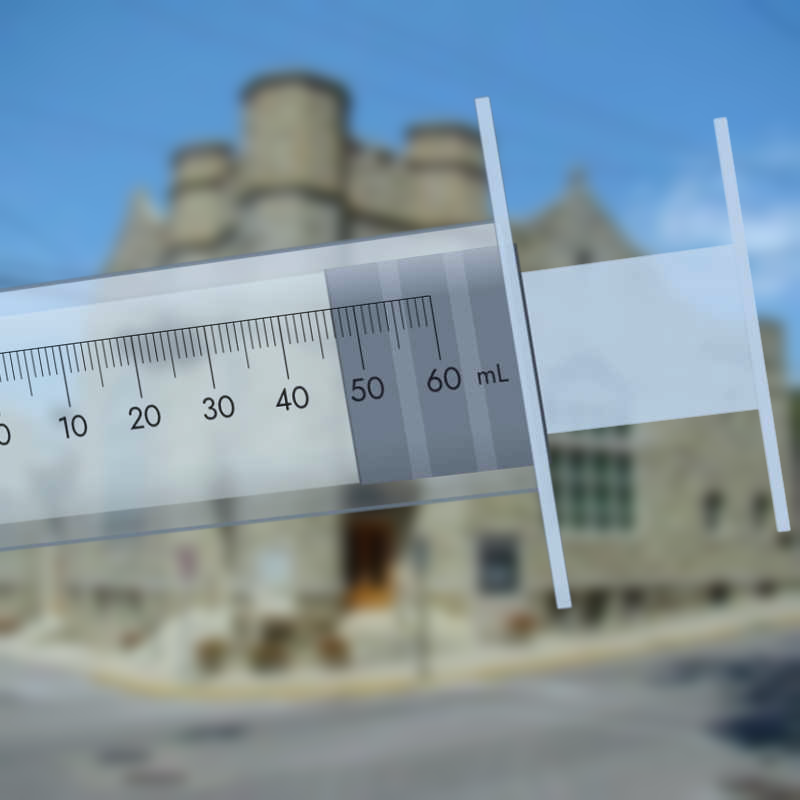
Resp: 47 mL
